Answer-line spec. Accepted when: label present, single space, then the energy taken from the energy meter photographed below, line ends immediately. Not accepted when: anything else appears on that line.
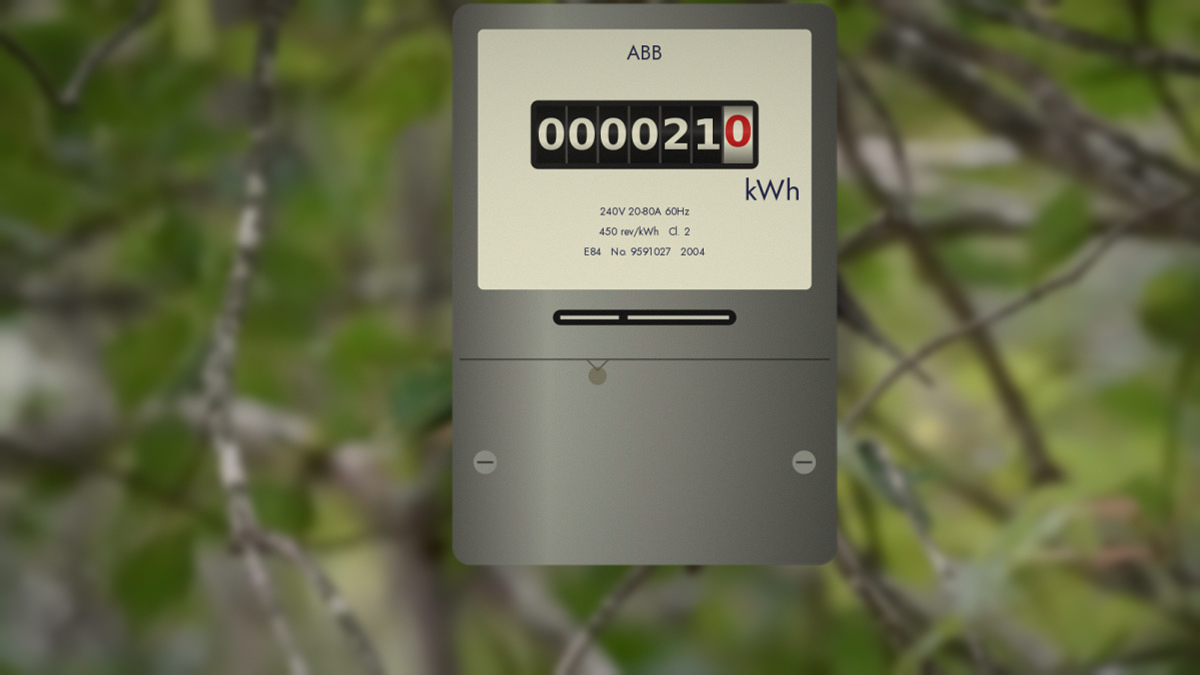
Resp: 21.0 kWh
